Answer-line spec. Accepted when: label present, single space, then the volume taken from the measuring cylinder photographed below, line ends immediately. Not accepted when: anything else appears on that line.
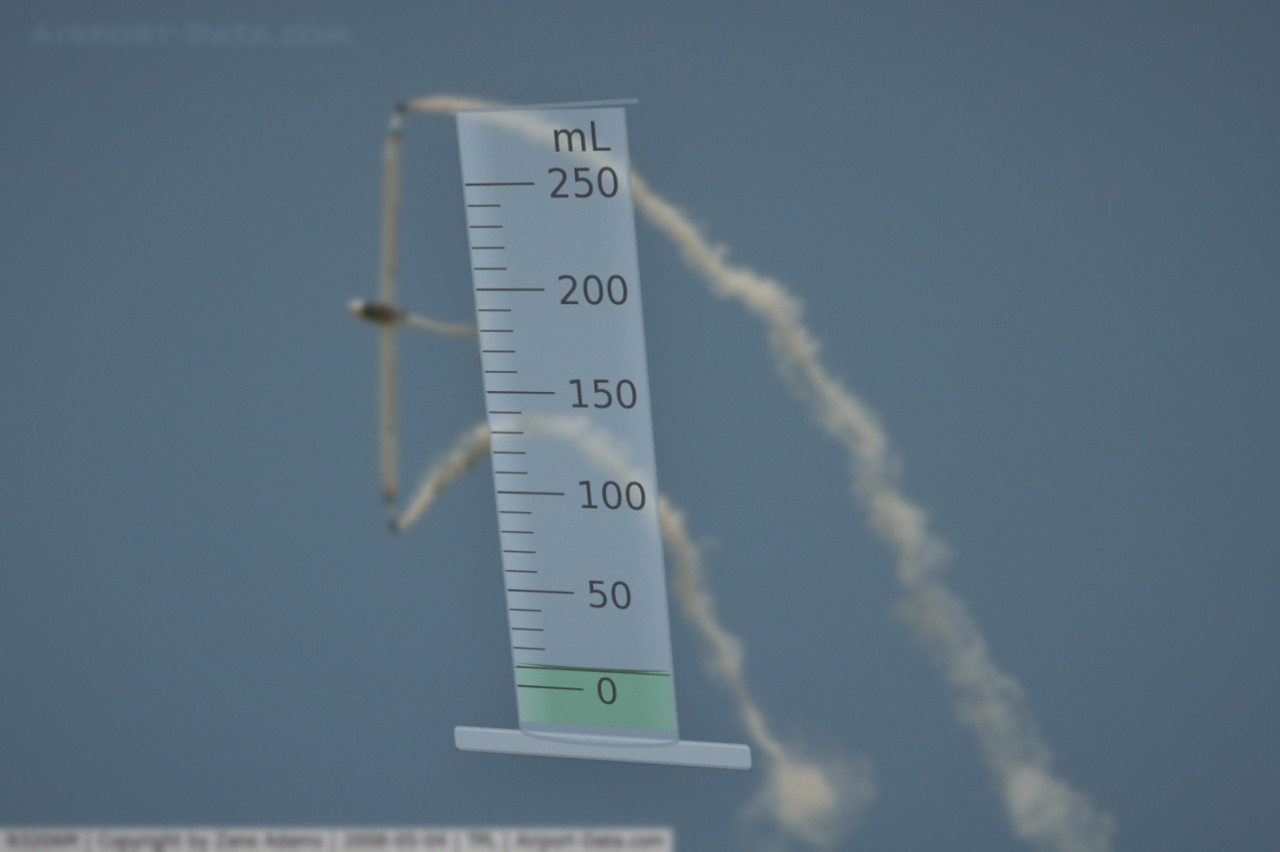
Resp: 10 mL
